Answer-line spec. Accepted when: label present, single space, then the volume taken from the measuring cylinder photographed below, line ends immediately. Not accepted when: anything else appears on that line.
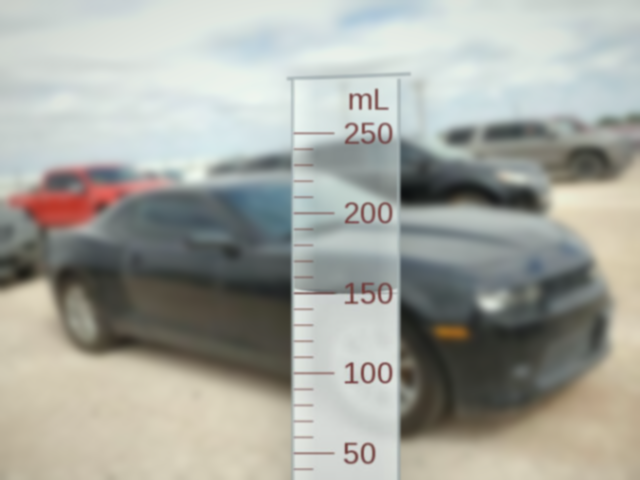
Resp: 150 mL
